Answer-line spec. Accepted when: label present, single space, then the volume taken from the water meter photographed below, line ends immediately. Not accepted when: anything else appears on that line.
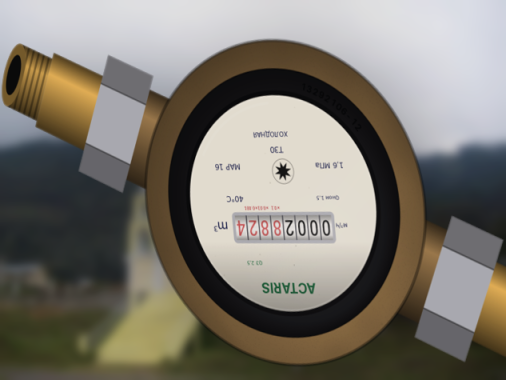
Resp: 2.8824 m³
